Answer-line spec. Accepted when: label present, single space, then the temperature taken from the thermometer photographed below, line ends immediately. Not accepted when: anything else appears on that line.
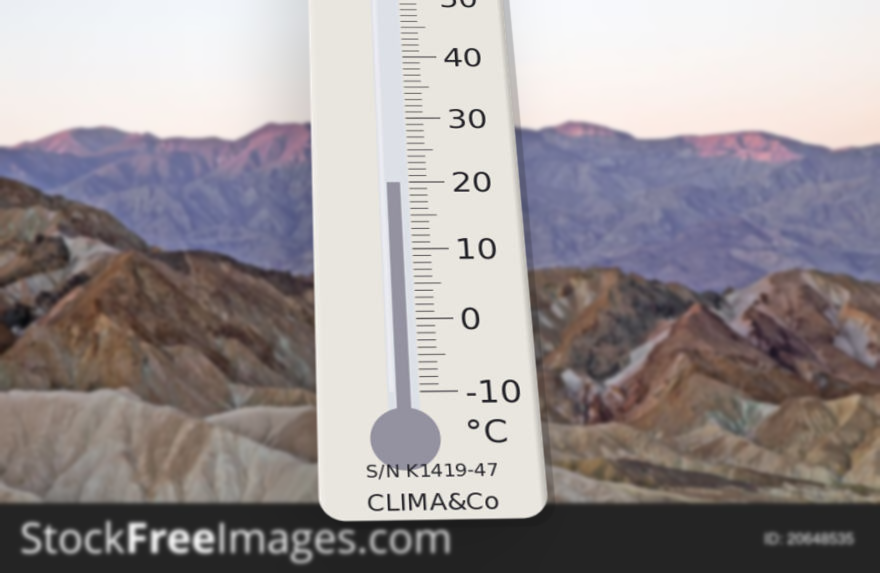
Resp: 20 °C
